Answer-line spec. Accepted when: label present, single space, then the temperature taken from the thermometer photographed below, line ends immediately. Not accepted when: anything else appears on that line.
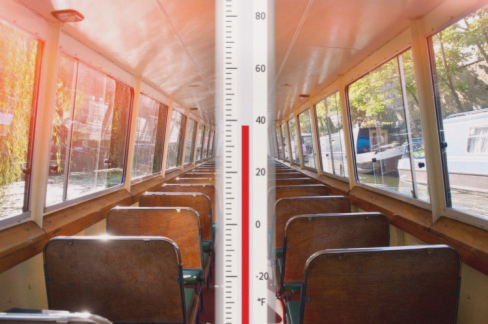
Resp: 38 °F
